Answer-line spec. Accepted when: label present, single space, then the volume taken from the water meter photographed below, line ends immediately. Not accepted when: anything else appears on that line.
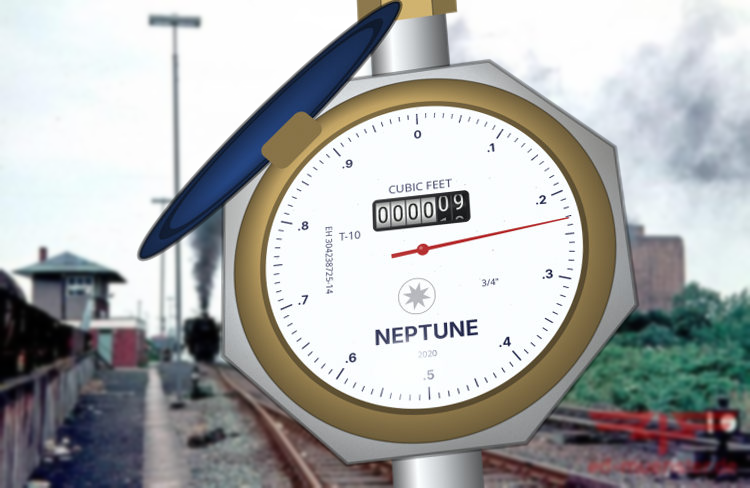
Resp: 9.23 ft³
